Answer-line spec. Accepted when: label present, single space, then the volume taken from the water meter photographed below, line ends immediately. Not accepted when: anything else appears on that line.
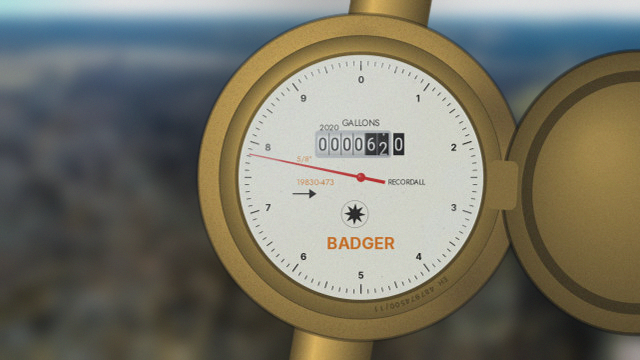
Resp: 617.8 gal
